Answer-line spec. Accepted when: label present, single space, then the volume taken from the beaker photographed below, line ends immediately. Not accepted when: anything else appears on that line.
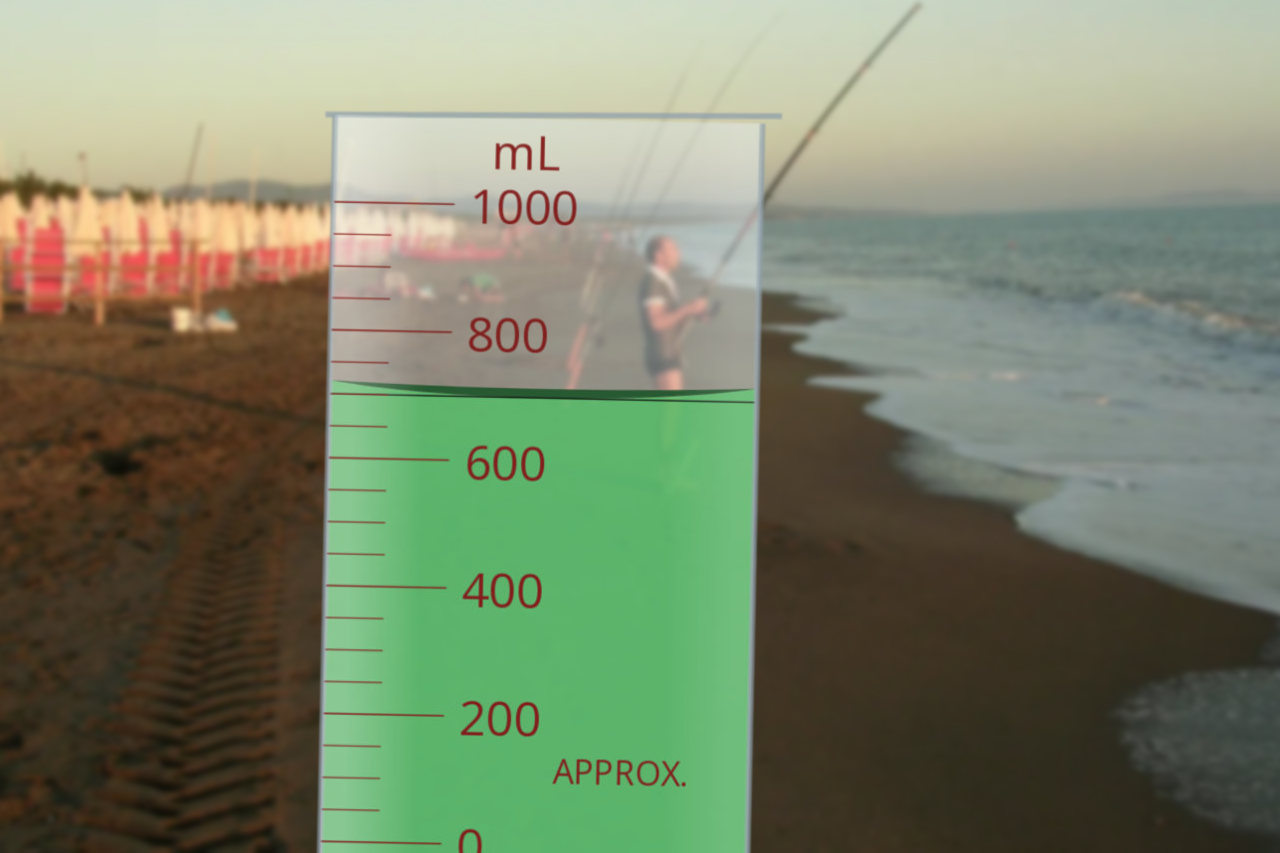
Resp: 700 mL
